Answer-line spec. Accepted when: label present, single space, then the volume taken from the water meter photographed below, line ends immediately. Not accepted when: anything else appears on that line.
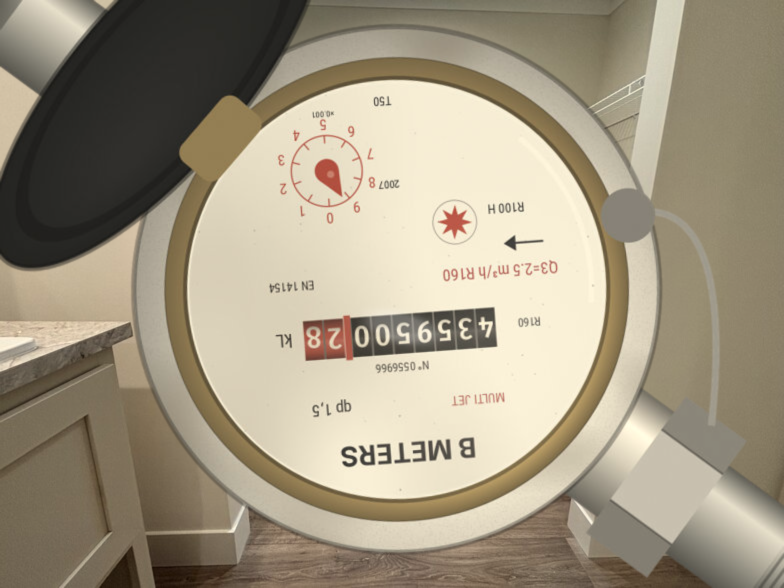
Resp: 4359500.279 kL
